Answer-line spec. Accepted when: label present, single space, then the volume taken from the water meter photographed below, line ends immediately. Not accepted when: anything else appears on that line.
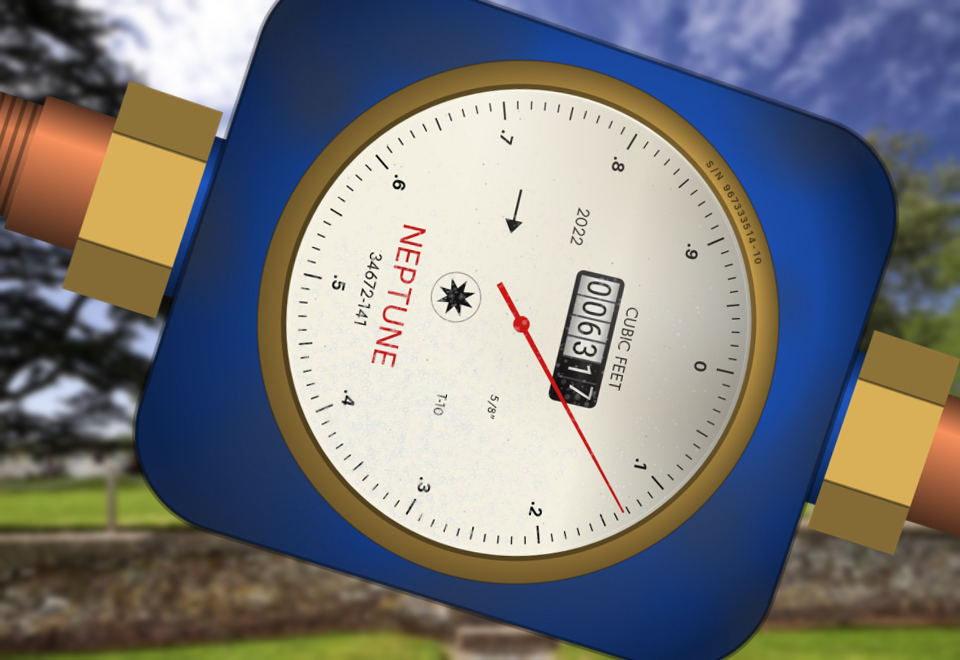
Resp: 6317.13 ft³
